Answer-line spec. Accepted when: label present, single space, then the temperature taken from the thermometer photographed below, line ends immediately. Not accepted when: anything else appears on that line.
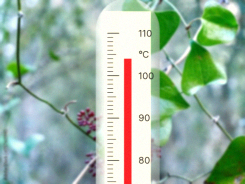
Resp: 104 °C
